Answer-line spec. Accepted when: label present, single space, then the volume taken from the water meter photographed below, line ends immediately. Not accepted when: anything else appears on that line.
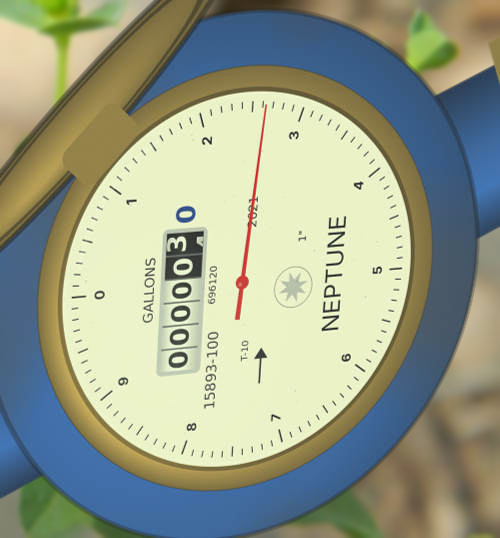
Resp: 32.6 gal
